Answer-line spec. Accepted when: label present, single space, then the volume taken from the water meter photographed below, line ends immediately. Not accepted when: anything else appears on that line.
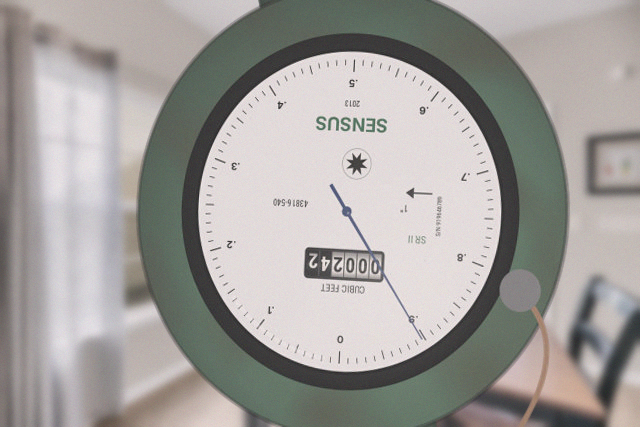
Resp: 241.90 ft³
